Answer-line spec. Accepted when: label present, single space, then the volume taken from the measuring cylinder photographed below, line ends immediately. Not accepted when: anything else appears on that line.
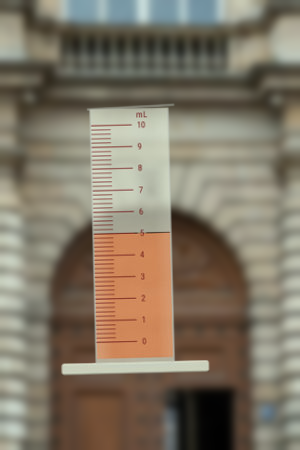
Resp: 5 mL
